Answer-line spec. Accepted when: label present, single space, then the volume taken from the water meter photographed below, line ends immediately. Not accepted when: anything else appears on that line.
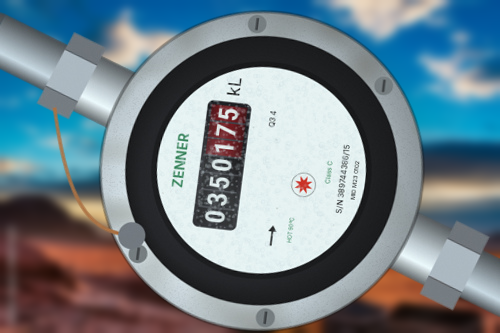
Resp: 350.175 kL
